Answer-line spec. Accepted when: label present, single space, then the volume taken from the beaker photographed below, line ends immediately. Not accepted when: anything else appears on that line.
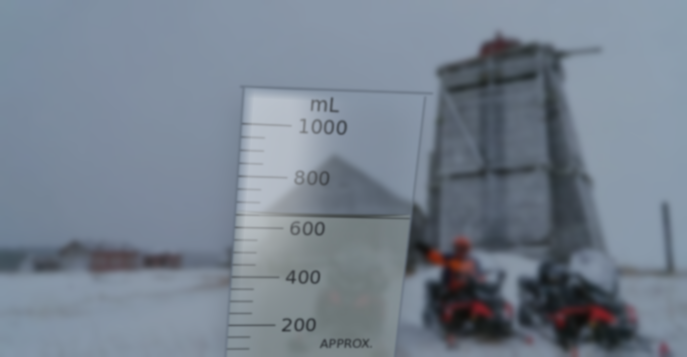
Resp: 650 mL
